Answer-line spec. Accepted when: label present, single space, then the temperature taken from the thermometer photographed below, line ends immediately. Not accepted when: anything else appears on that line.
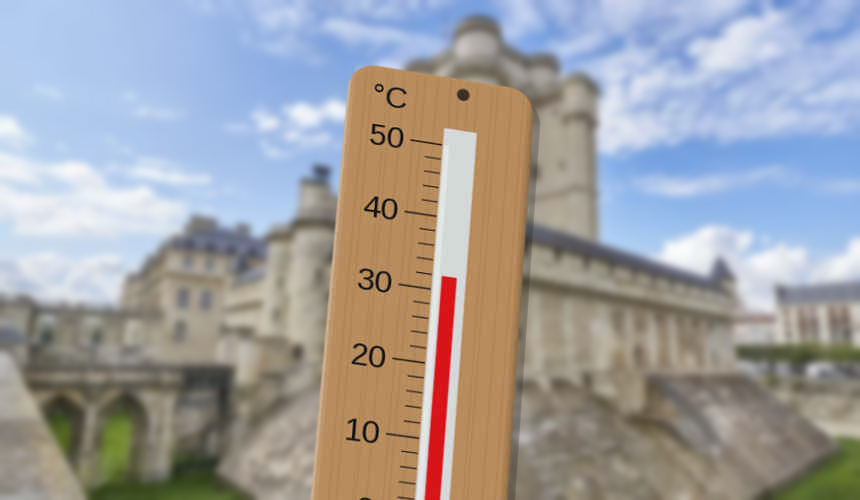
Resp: 32 °C
